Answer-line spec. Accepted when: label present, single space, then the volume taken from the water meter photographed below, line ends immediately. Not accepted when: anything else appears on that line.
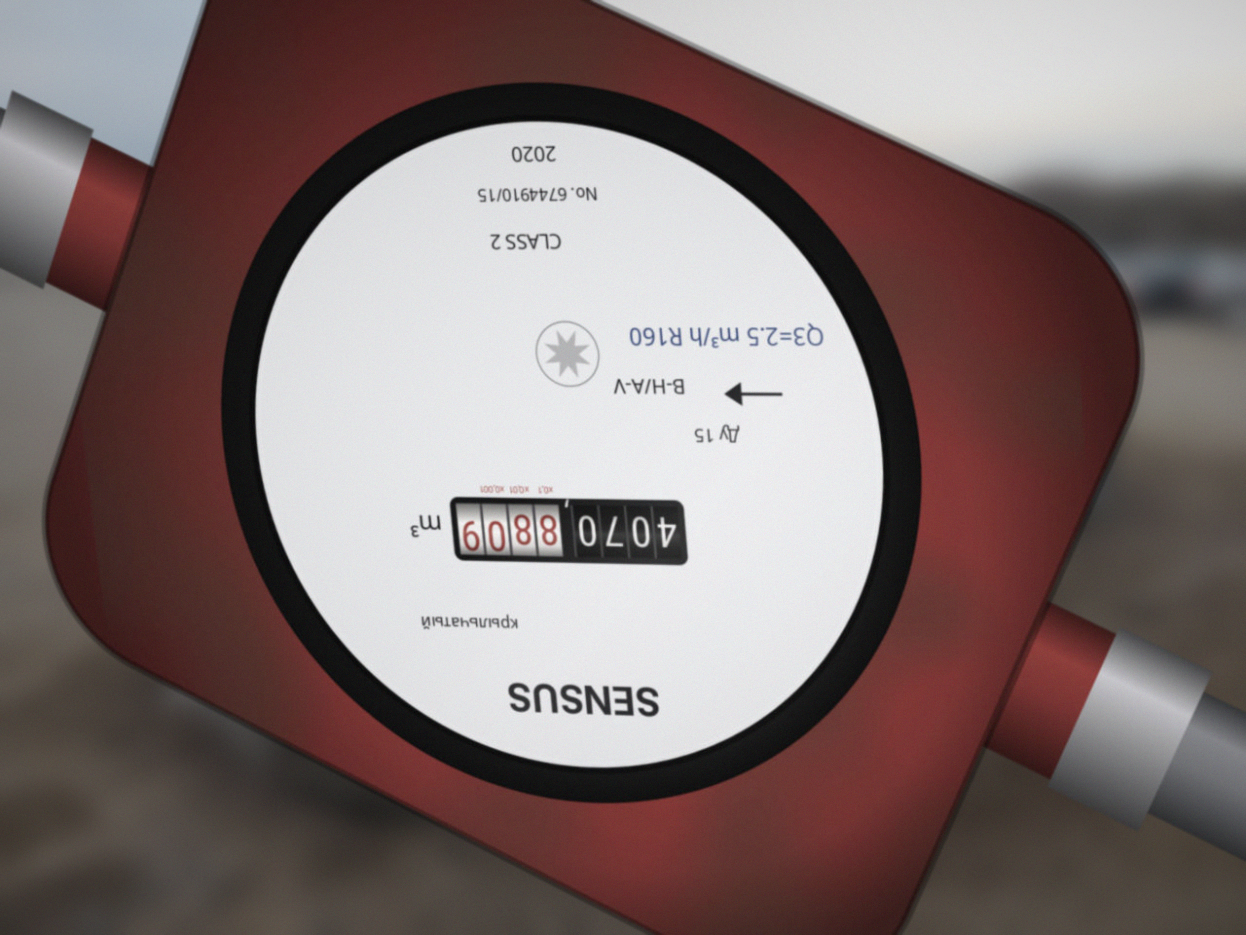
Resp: 4070.8809 m³
